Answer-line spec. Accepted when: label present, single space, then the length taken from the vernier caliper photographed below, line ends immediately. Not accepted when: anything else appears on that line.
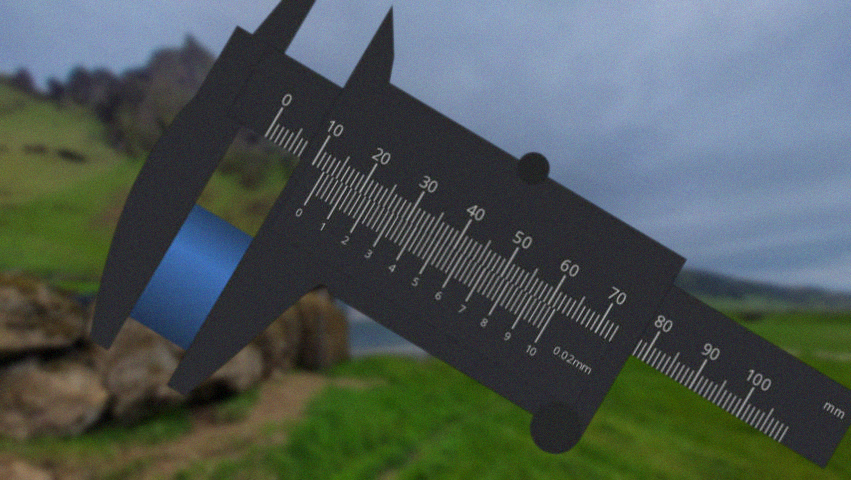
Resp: 12.5 mm
